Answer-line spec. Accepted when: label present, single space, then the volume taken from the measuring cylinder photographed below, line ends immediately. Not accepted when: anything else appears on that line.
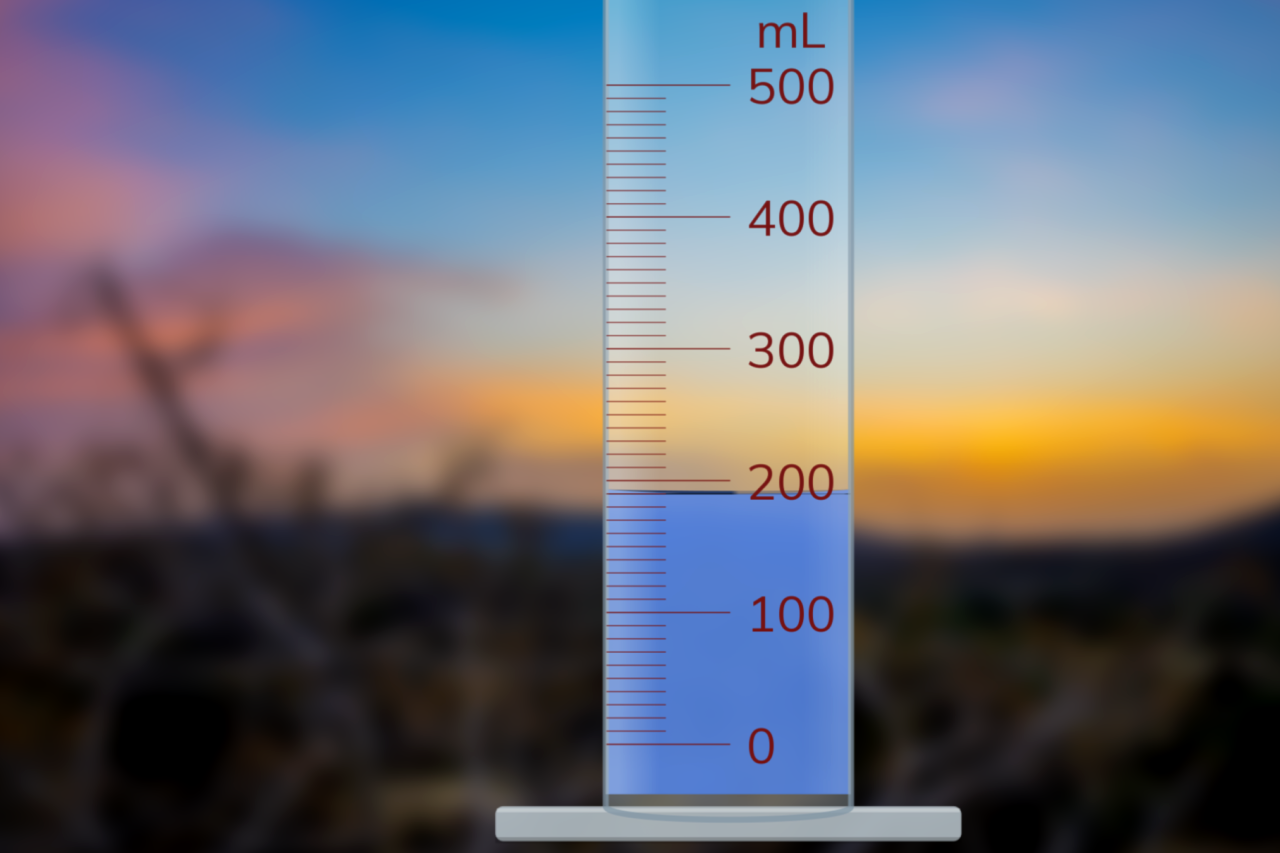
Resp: 190 mL
